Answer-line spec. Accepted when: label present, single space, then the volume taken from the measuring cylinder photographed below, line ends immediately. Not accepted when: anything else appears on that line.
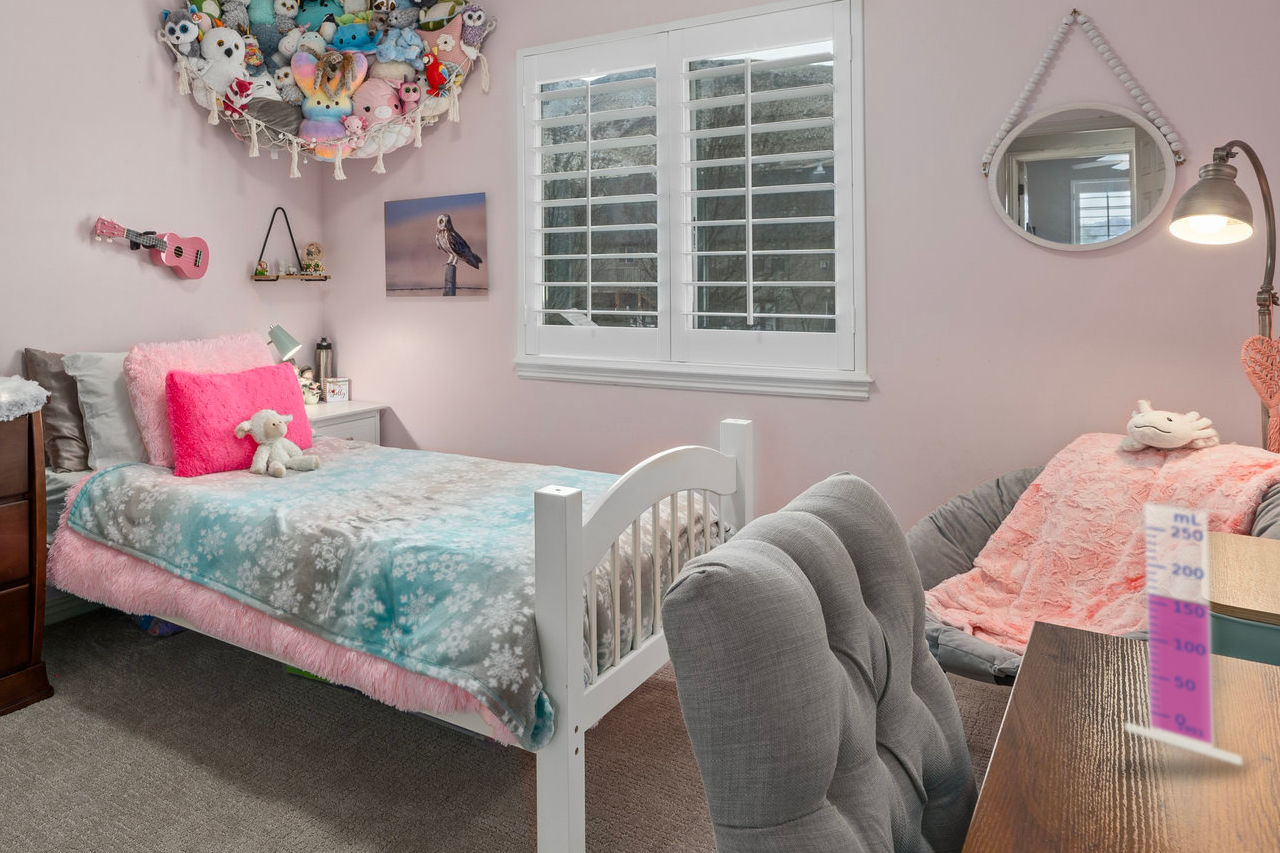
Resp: 160 mL
